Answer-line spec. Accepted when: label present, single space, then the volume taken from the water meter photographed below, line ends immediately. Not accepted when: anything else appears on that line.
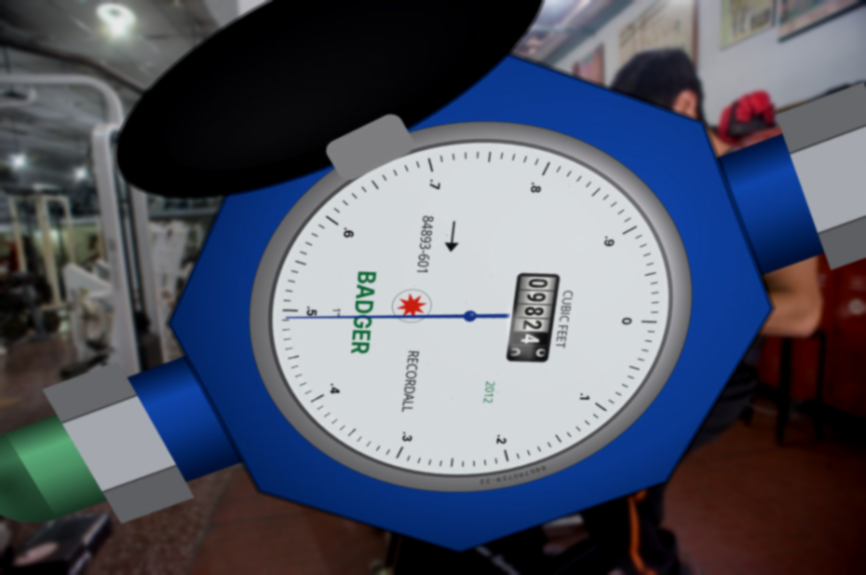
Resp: 98248.49 ft³
